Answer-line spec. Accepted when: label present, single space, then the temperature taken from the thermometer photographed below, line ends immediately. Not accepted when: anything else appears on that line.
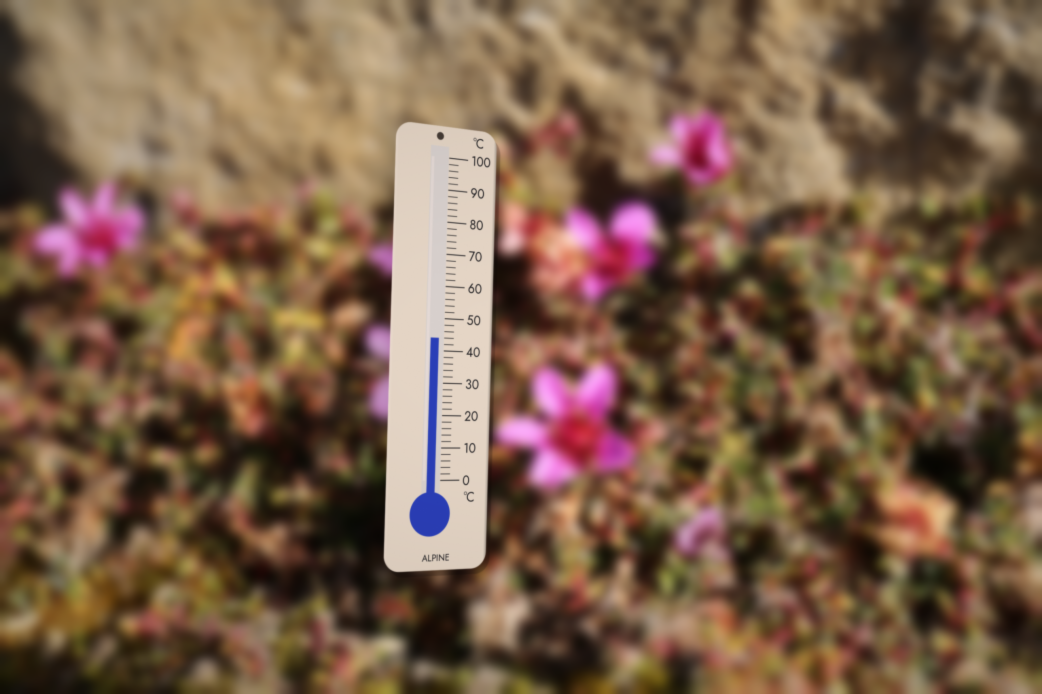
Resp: 44 °C
